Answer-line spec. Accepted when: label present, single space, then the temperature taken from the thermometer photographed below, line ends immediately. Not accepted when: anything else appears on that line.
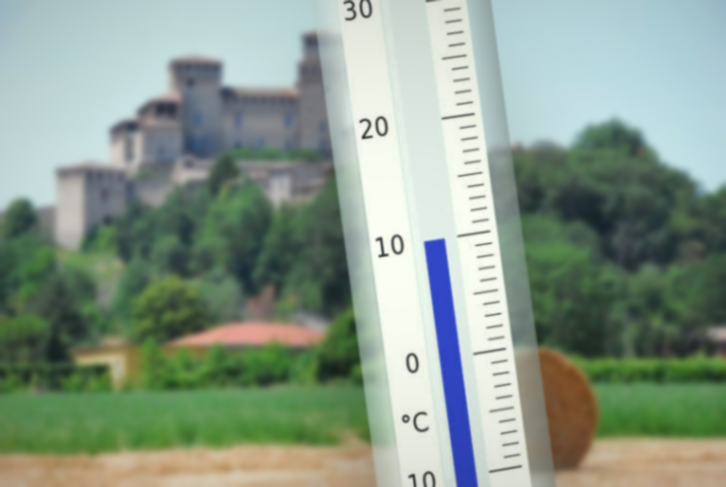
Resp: 10 °C
